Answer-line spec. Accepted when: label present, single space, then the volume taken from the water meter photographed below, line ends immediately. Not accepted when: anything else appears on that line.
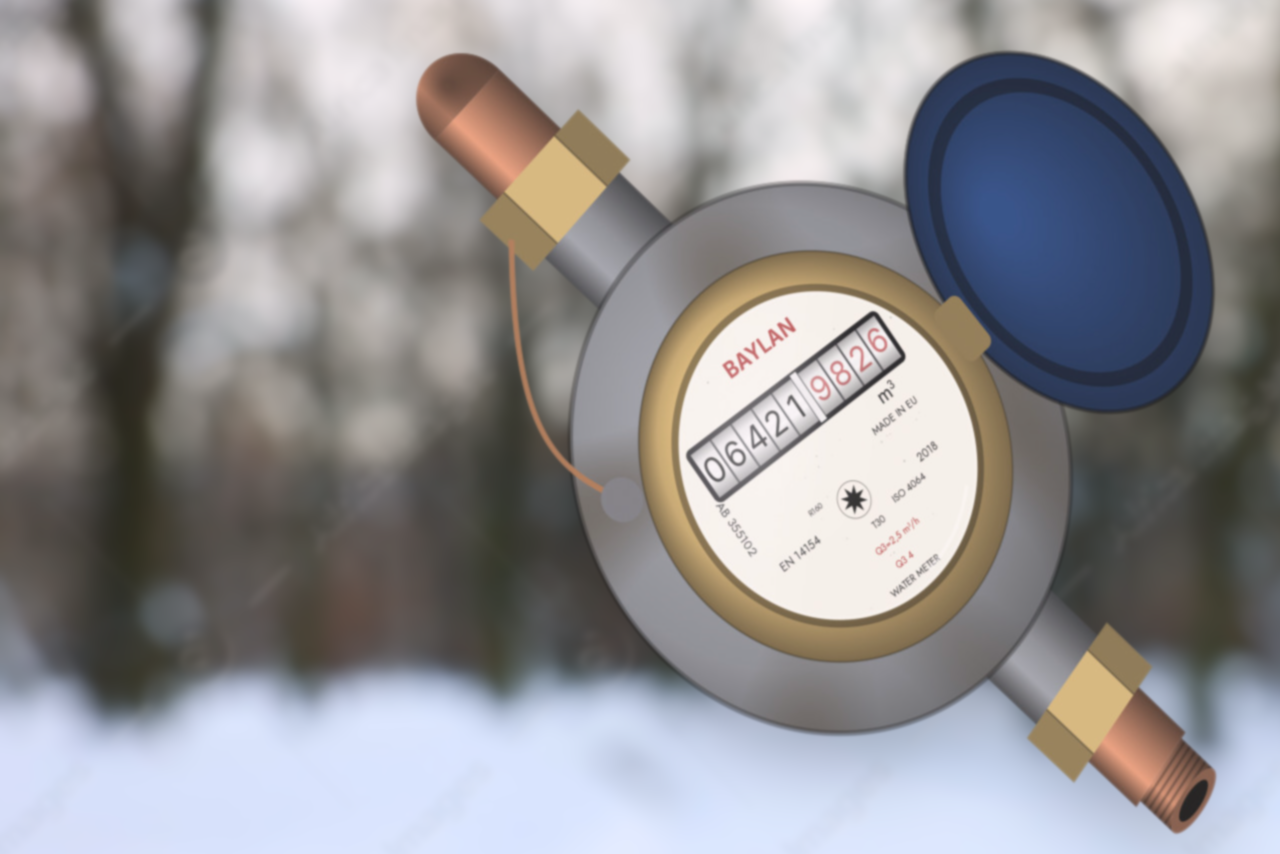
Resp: 6421.9826 m³
